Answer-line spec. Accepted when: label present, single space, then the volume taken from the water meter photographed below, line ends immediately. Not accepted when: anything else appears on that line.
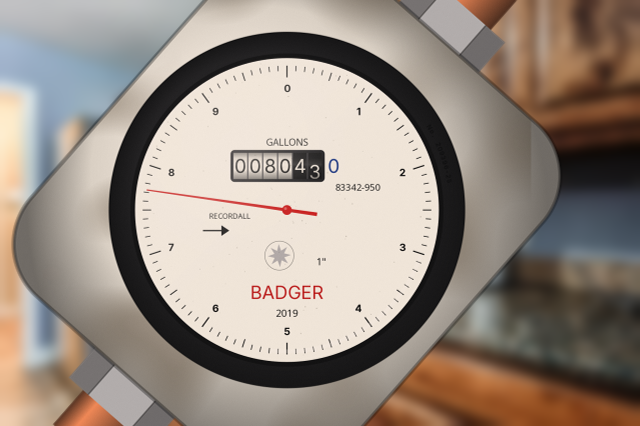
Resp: 80427.7 gal
